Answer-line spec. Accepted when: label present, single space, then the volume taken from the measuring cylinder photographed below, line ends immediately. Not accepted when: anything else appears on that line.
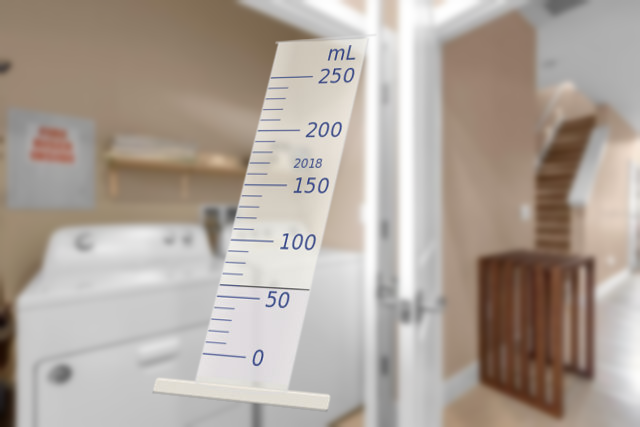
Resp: 60 mL
